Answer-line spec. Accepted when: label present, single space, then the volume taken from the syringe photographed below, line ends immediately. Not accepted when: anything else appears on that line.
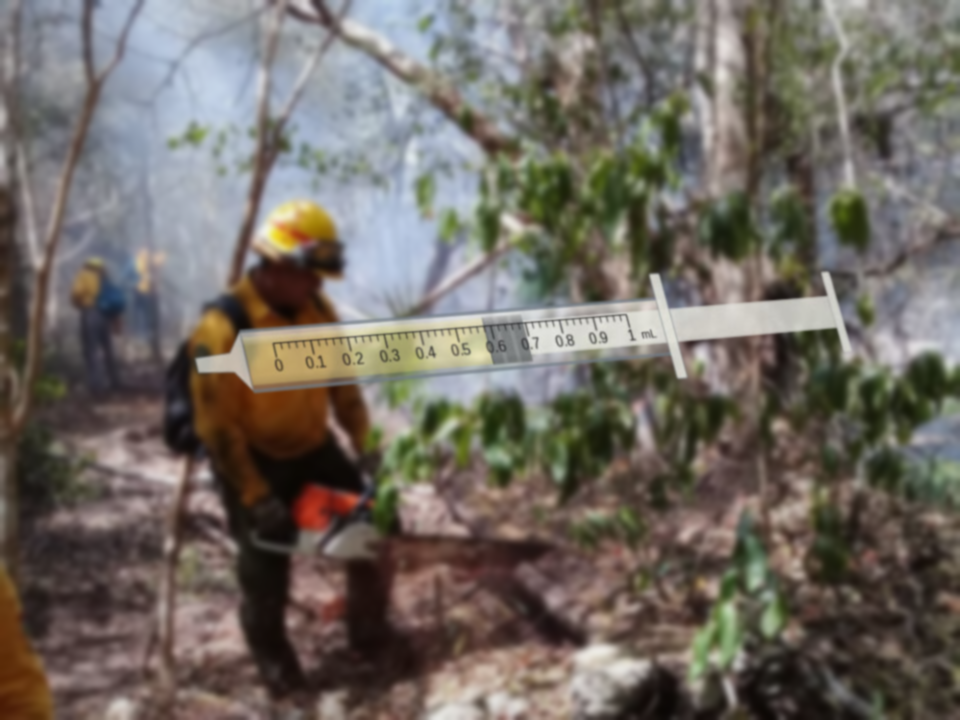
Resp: 0.58 mL
